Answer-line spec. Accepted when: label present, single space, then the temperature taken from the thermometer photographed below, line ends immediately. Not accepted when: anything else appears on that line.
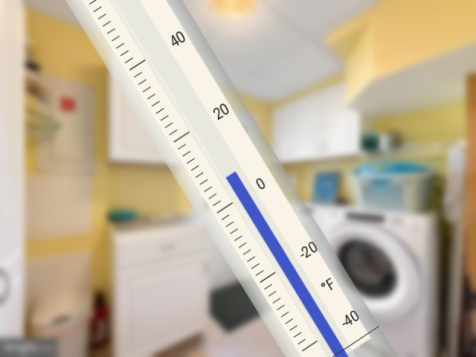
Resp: 6 °F
